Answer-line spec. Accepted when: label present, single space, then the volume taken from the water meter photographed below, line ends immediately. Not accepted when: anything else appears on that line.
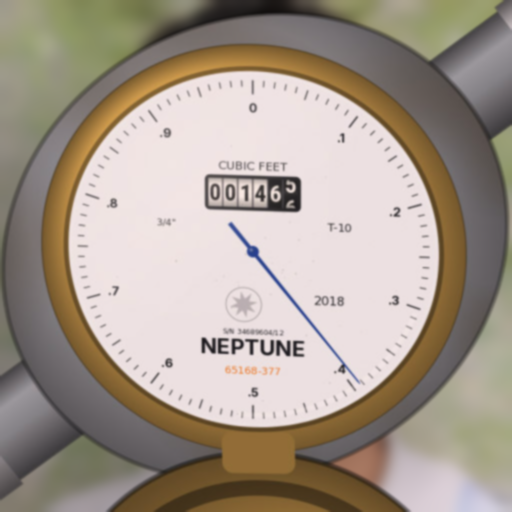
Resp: 1465.39 ft³
